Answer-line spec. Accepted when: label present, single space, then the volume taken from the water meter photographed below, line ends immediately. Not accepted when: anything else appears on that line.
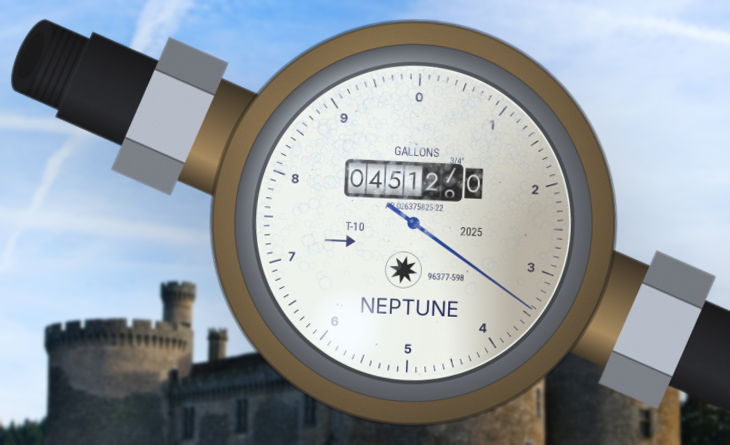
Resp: 451273.4 gal
